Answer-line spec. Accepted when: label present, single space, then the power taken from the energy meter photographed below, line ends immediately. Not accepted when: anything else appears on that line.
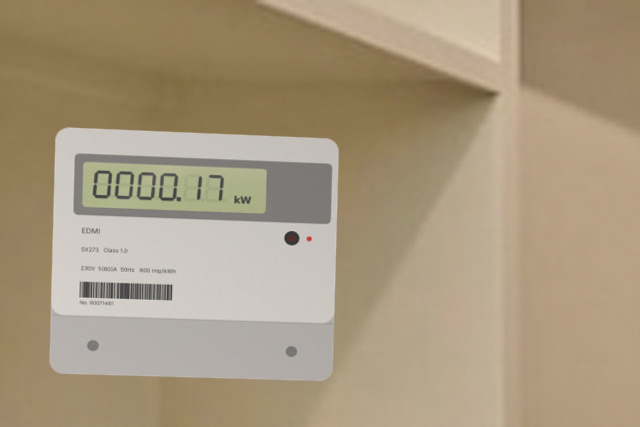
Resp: 0.17 kW
